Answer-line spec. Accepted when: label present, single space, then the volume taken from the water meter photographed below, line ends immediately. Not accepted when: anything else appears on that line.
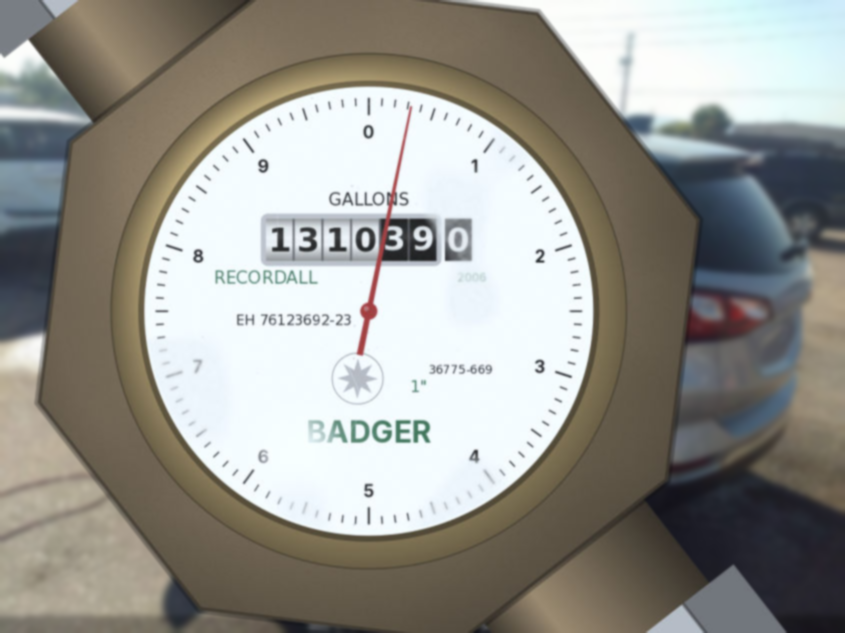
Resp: 1310390.3 gal
